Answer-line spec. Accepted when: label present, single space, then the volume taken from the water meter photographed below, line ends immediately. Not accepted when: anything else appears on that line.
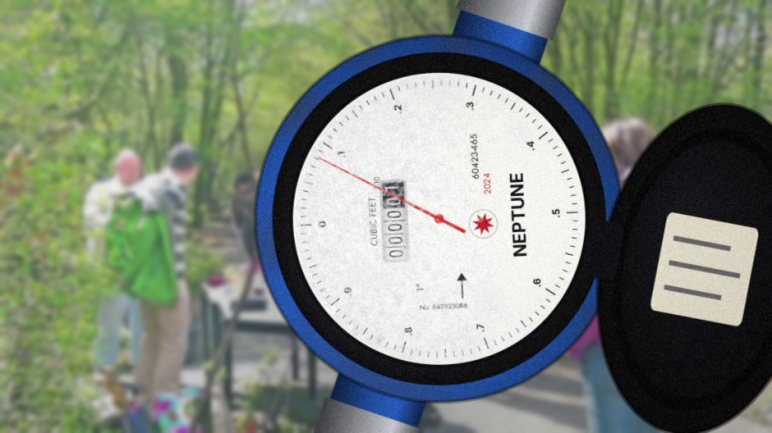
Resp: 1.08 ft³
